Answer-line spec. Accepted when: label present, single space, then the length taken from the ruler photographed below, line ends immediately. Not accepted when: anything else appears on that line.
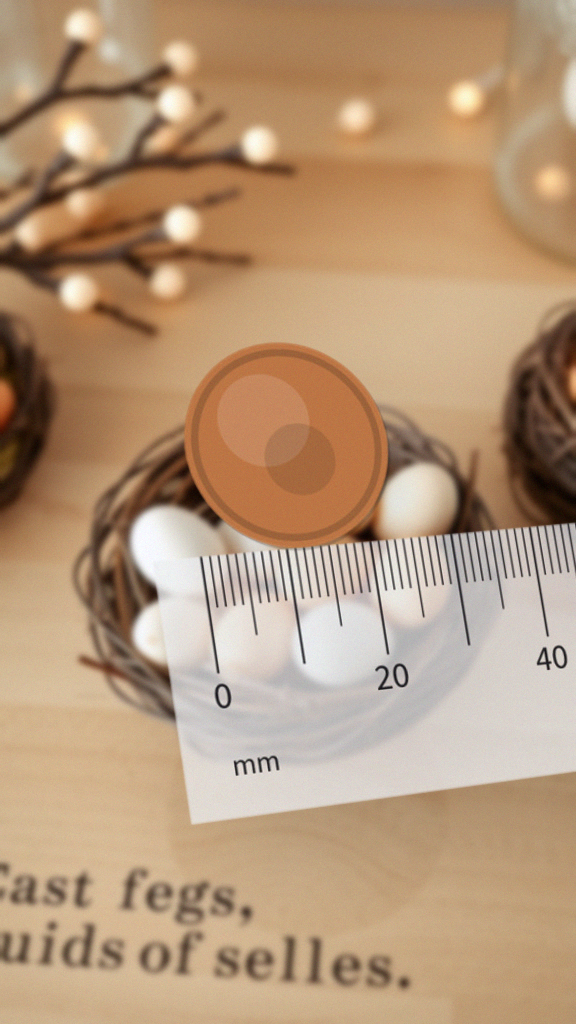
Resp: 24 mm
